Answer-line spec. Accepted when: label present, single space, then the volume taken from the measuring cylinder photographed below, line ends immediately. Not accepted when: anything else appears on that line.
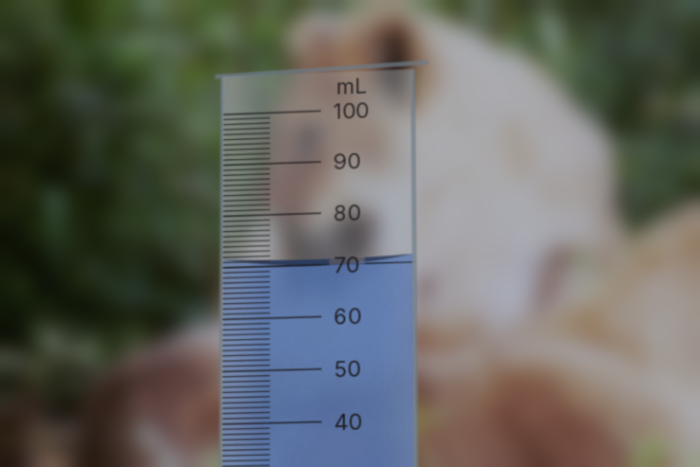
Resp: 70 mL
